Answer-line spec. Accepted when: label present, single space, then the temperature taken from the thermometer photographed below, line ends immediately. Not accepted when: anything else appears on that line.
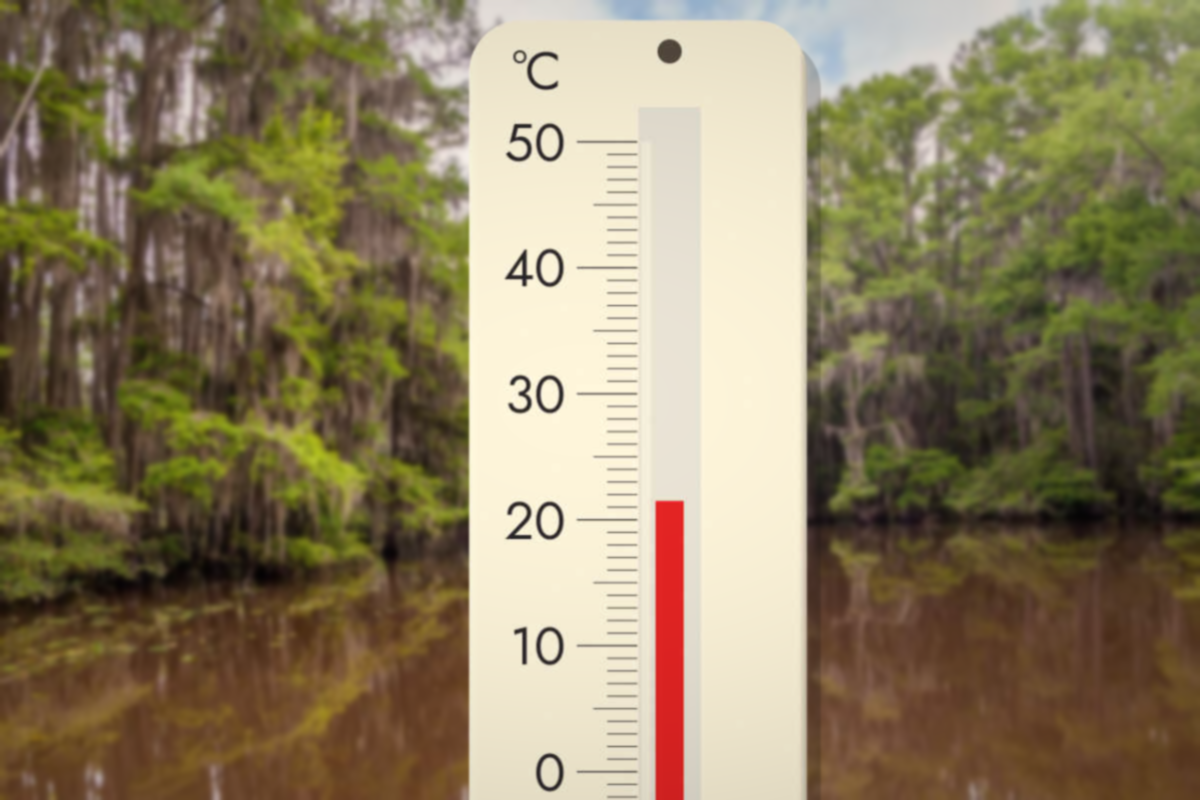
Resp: 21.5 °C
